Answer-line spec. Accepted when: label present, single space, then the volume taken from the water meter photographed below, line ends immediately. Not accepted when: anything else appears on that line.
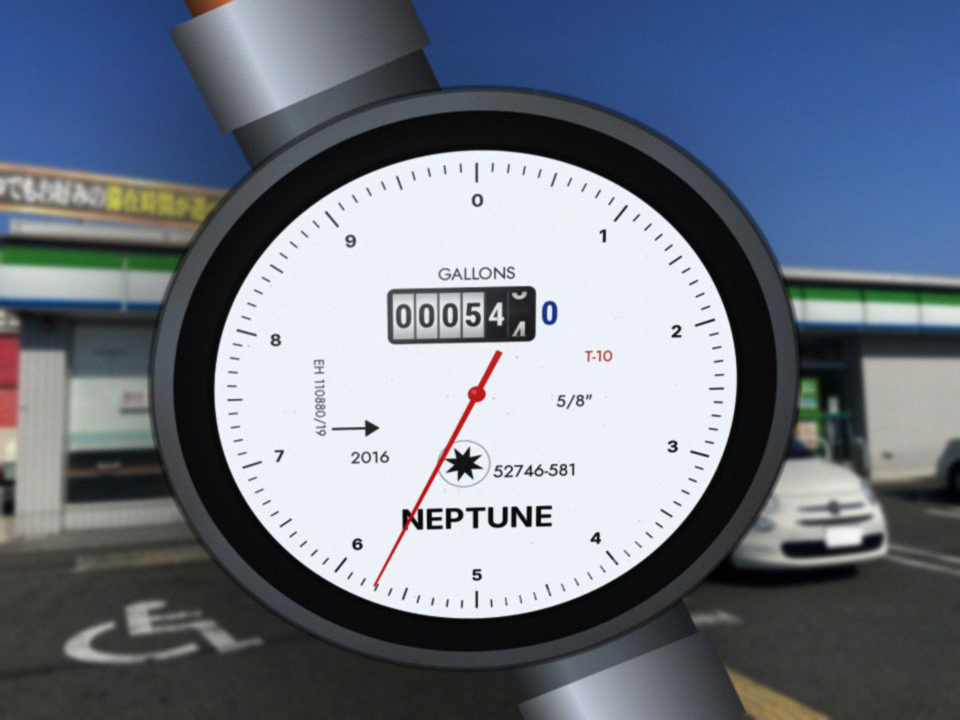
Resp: 5435.7 gal
